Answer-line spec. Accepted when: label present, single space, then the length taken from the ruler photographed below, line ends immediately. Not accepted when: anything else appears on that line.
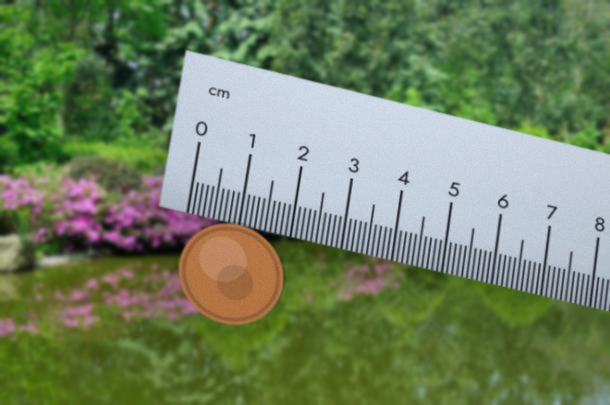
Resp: 2 cm
